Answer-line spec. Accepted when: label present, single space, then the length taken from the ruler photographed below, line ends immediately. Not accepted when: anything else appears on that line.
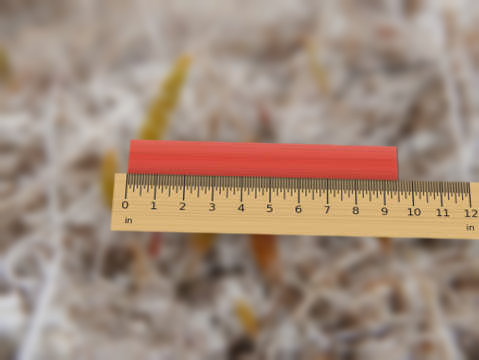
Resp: 9.5 in
